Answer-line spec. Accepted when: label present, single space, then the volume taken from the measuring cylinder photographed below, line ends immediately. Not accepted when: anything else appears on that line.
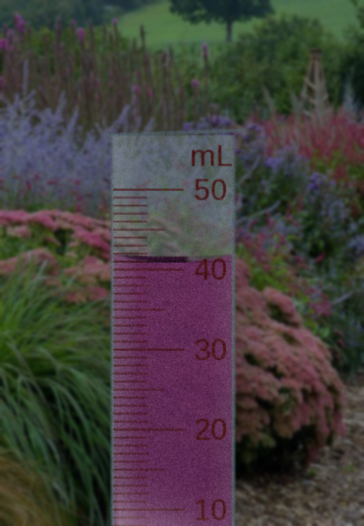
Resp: 41 mL
